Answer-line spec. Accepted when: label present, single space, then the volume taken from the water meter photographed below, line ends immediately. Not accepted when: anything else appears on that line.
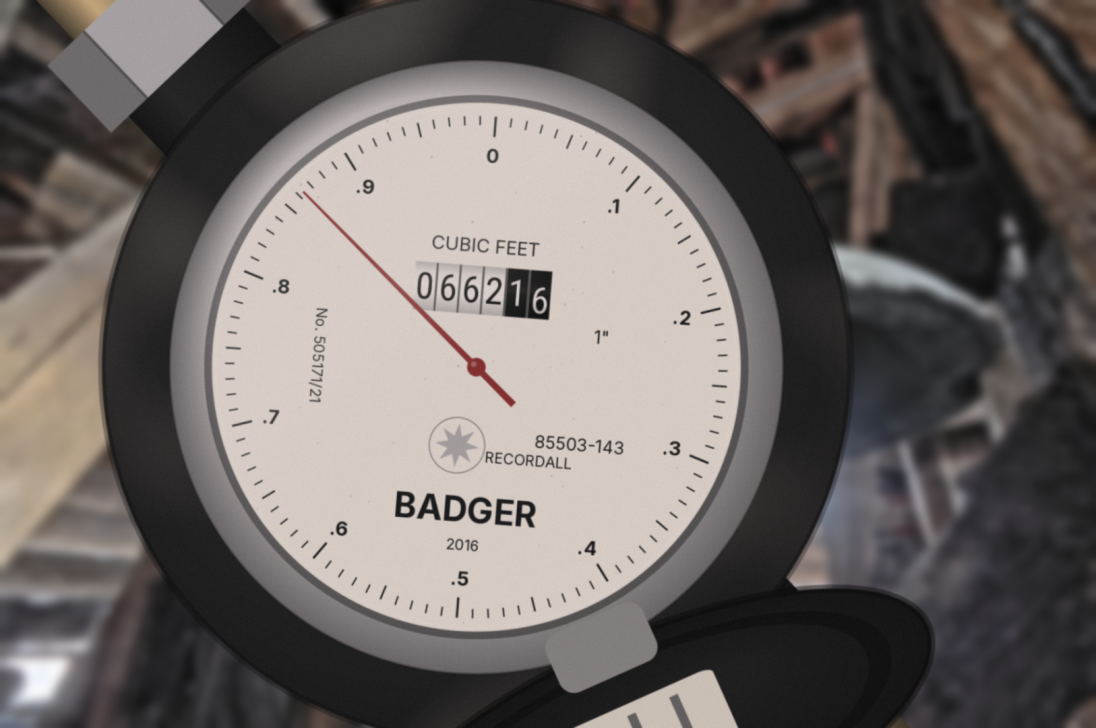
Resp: 66215.86 ft³
